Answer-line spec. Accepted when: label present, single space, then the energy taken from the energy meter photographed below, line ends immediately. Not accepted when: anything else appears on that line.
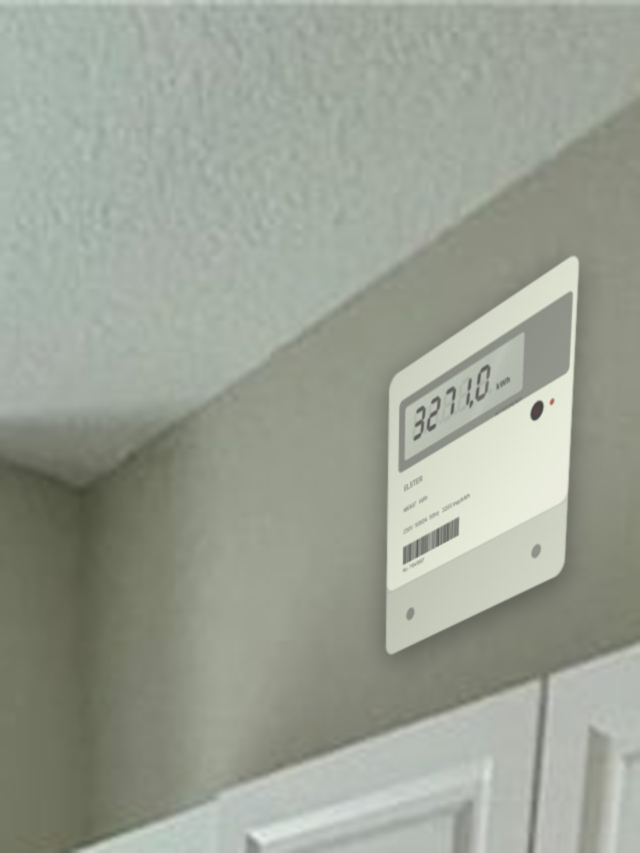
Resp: 3271.0 kWh
